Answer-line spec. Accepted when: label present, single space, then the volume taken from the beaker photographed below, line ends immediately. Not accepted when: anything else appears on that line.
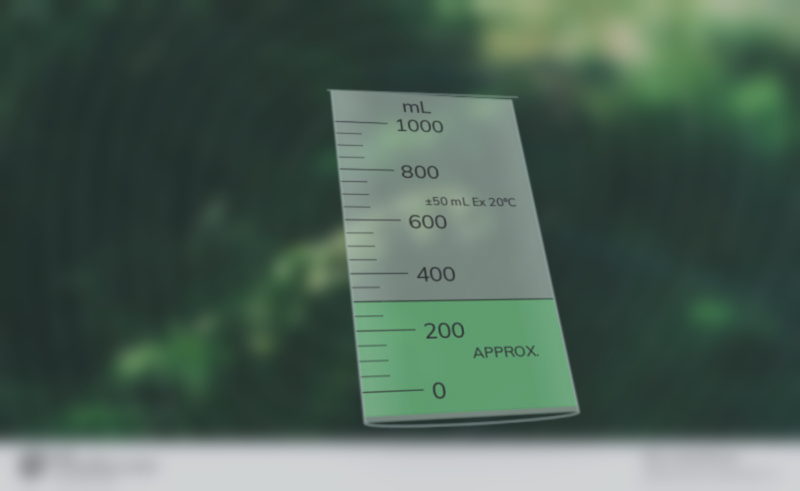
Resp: 300 mL
